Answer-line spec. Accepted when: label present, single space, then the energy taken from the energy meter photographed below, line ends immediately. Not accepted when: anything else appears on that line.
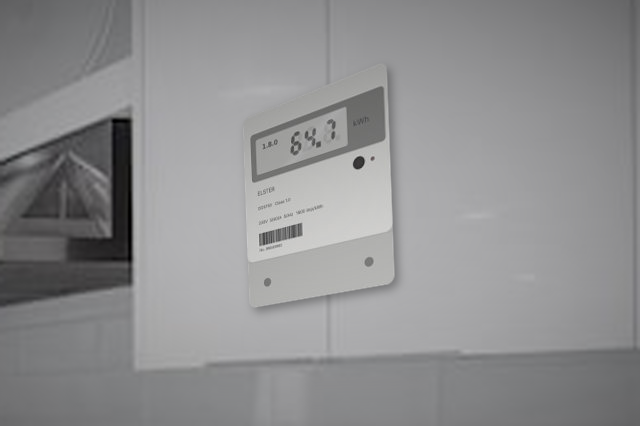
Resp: 64.7 kWh
